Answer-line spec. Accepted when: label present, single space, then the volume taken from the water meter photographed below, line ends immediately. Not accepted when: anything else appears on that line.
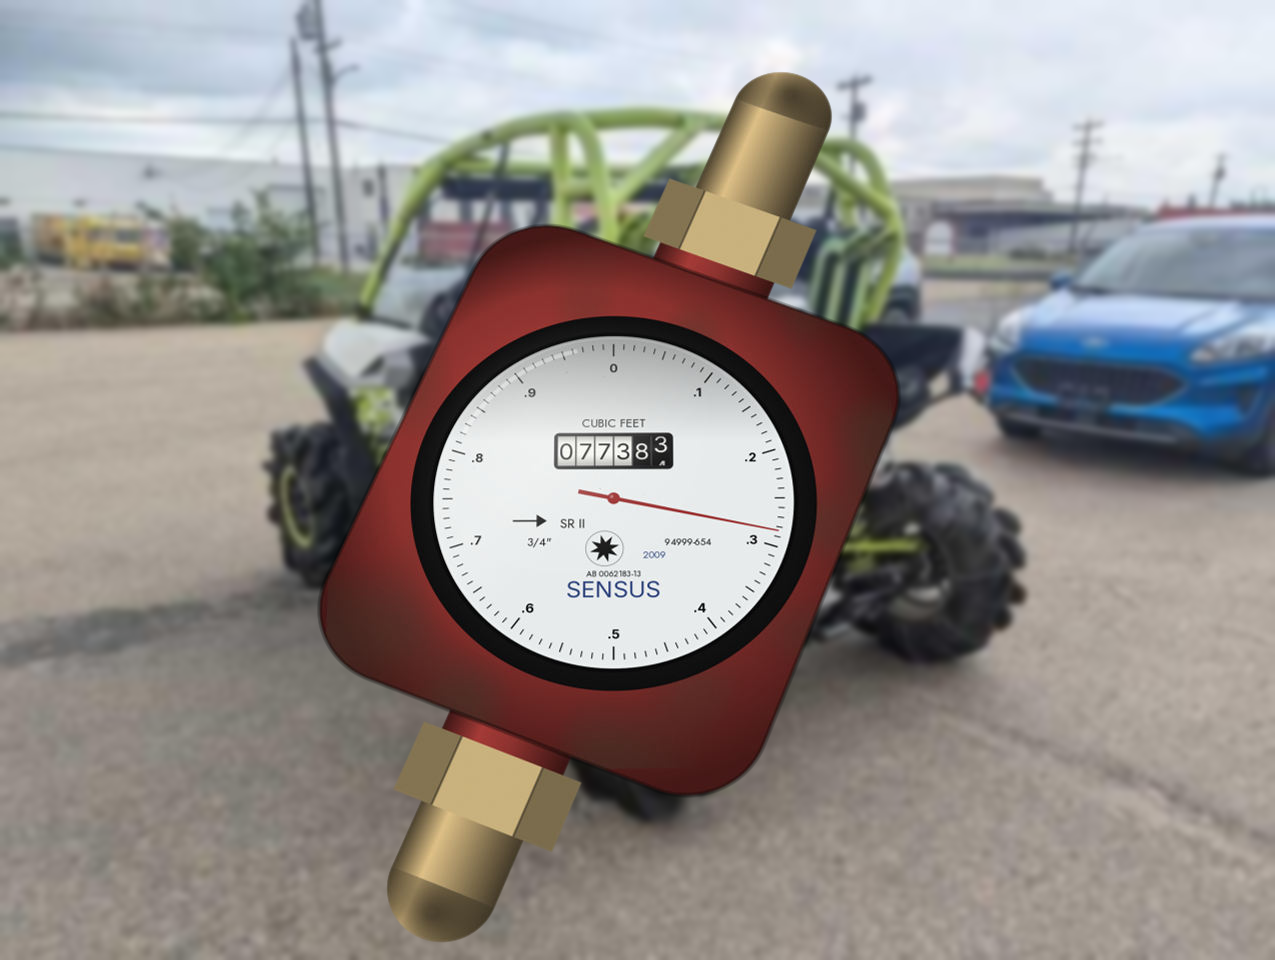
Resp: 77383.28 ft³
